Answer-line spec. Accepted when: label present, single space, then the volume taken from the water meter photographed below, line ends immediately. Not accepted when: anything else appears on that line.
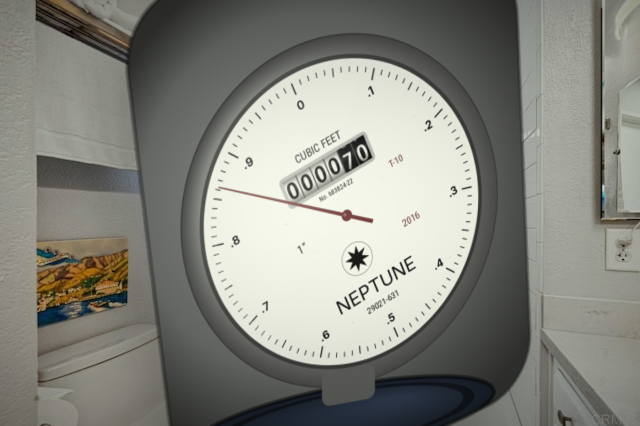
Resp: 69.86 ft³
